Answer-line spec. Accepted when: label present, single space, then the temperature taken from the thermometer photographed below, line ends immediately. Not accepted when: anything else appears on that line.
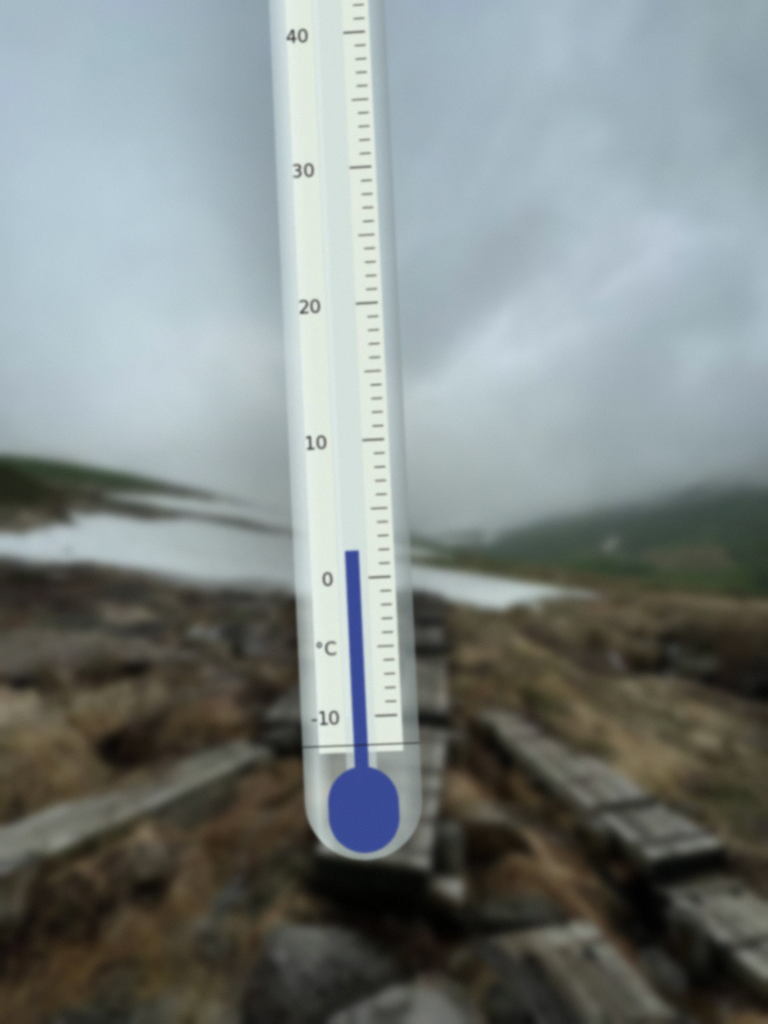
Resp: 2 °C
